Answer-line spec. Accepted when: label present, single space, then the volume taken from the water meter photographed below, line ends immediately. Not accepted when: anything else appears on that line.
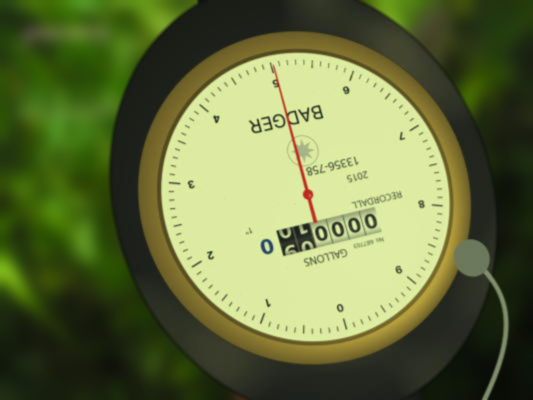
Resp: 95.0 gal
